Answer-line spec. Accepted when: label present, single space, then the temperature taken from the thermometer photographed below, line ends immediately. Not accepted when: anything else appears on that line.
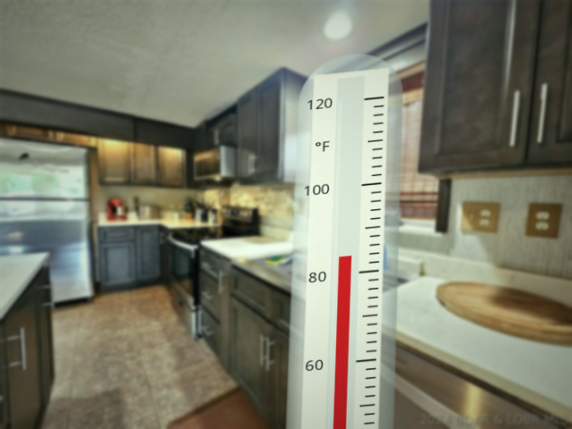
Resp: 84 °F
